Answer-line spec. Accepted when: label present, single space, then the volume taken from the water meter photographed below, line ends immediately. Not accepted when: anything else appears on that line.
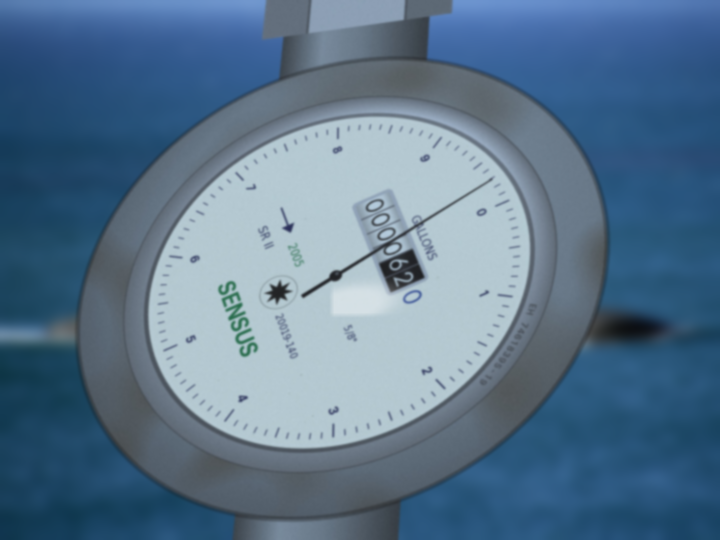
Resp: 619.7 gal
